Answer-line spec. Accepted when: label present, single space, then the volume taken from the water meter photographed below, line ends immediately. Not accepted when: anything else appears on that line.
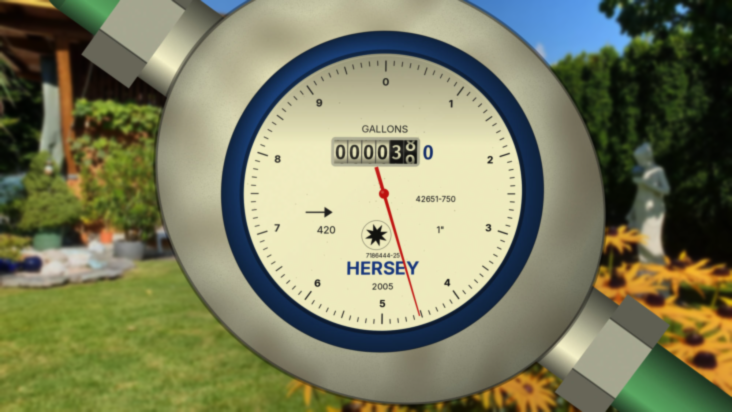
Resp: 384.5 gal
